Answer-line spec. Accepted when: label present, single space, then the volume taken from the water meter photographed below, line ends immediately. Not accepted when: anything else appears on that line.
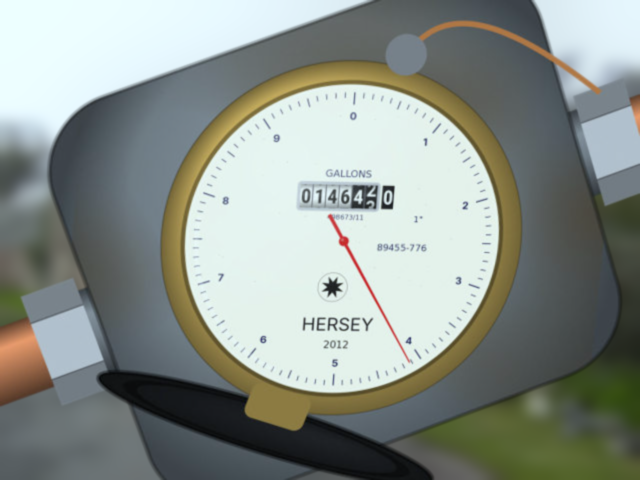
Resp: 146424.1 gal
